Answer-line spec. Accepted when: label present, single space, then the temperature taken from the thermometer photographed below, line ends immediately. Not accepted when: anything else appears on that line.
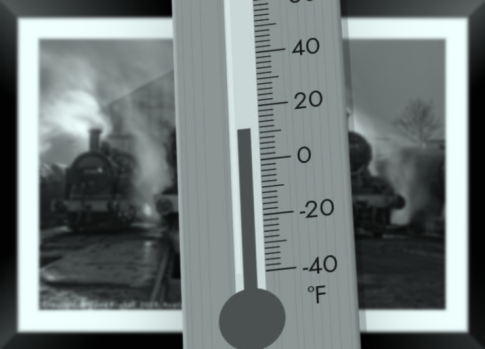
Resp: 12 °F
